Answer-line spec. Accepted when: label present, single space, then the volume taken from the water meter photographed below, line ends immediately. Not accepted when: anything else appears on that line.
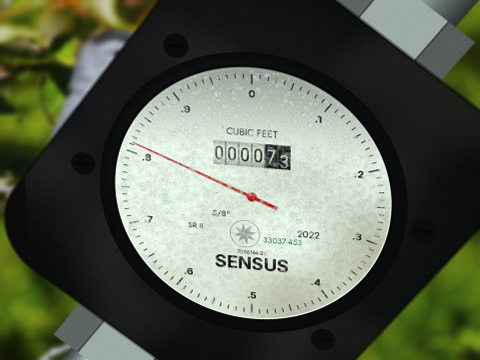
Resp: 72.81 ft³
